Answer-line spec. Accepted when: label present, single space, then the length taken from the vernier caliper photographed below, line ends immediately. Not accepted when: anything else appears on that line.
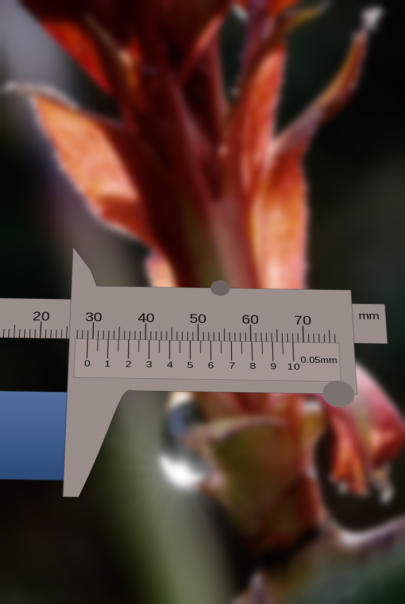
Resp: 29.0 mm
